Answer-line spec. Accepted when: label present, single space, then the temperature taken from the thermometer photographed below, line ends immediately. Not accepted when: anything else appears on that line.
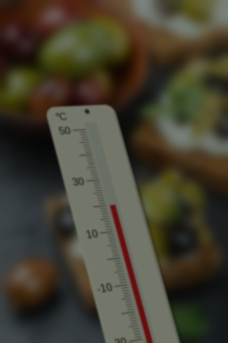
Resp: 20 °C
